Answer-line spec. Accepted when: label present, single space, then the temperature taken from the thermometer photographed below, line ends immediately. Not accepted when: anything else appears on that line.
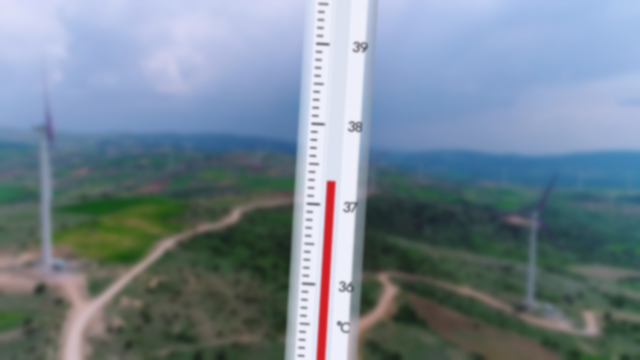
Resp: 37.3 °C
